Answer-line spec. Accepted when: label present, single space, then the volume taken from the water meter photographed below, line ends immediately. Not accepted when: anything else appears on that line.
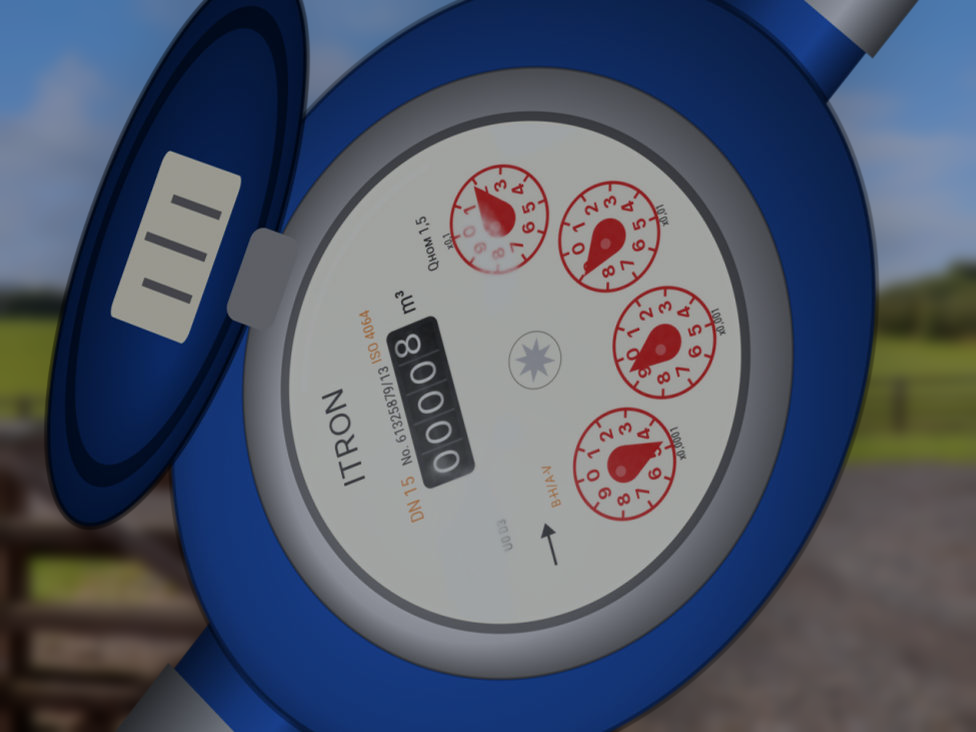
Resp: 8.1894 m³
